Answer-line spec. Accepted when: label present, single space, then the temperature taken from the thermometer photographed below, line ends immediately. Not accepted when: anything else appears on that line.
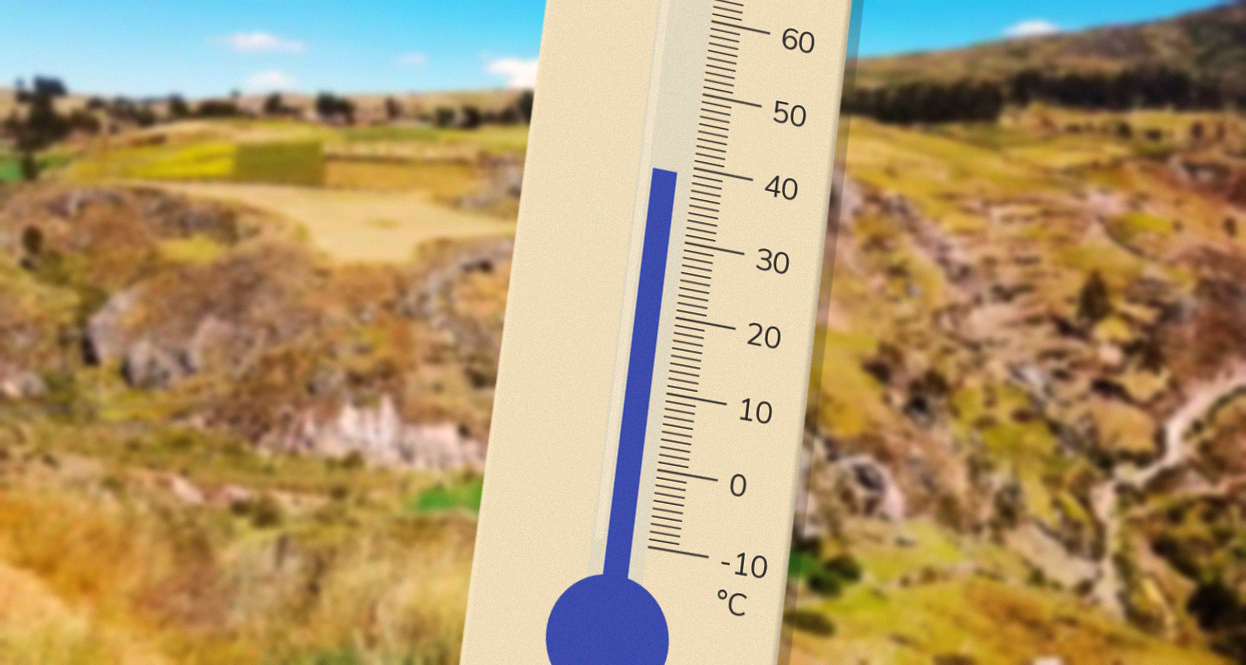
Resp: 39 °C
